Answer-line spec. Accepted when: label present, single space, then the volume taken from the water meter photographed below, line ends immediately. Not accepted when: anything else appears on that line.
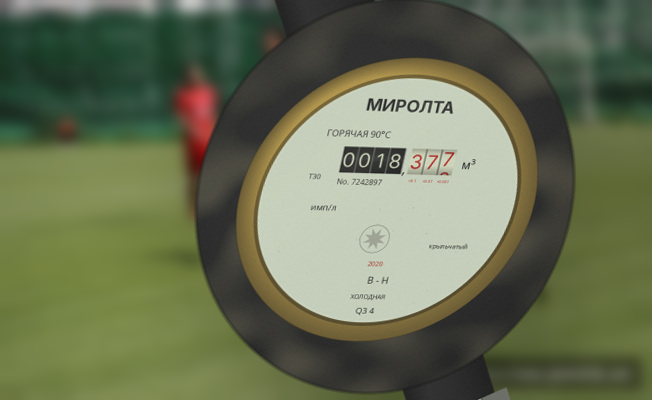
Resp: 18.377 m³
